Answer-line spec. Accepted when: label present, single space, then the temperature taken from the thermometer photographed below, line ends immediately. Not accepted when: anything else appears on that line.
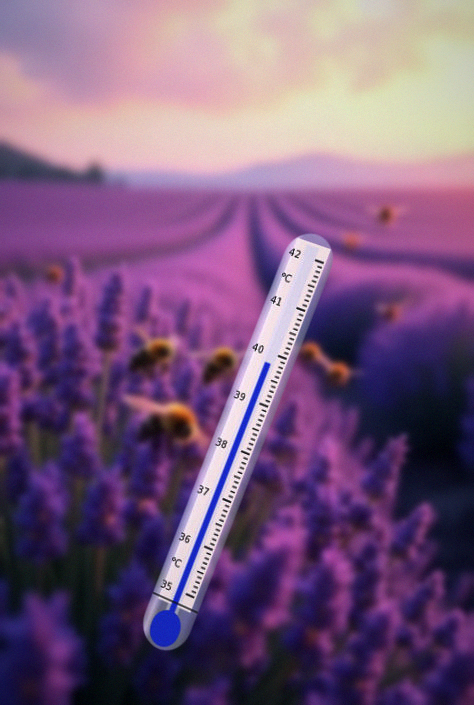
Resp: 39.8 °C
